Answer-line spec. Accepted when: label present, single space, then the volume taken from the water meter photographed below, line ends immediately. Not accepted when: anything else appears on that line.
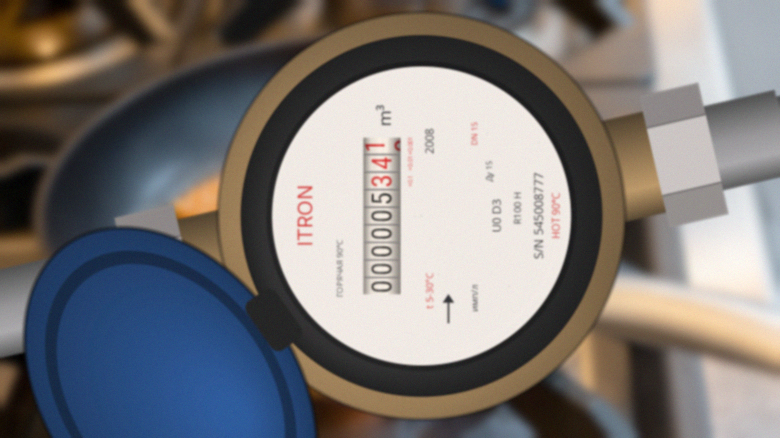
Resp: 5.341 m³
